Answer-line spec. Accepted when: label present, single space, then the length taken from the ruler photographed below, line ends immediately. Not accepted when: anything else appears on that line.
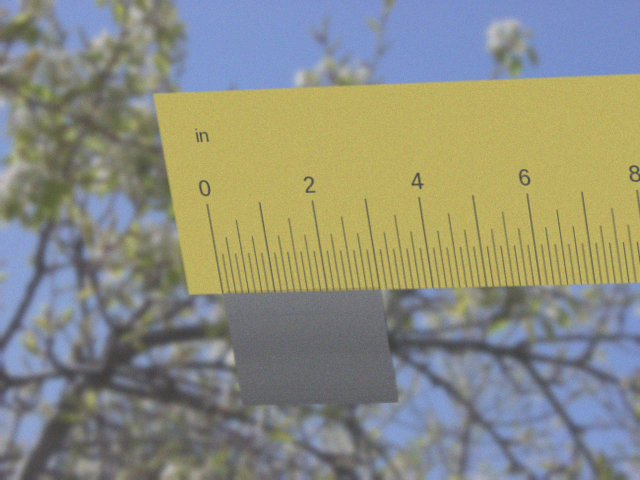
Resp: 3 in
